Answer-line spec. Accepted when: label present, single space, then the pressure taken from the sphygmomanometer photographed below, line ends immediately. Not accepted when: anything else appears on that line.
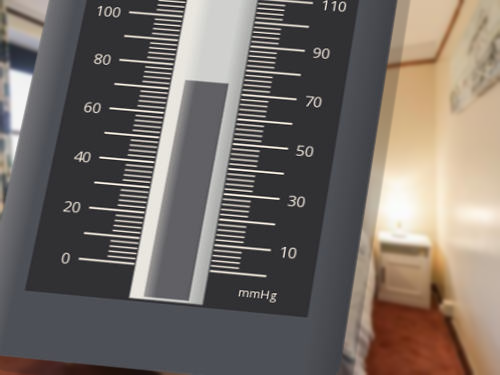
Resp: 74 mmHg
